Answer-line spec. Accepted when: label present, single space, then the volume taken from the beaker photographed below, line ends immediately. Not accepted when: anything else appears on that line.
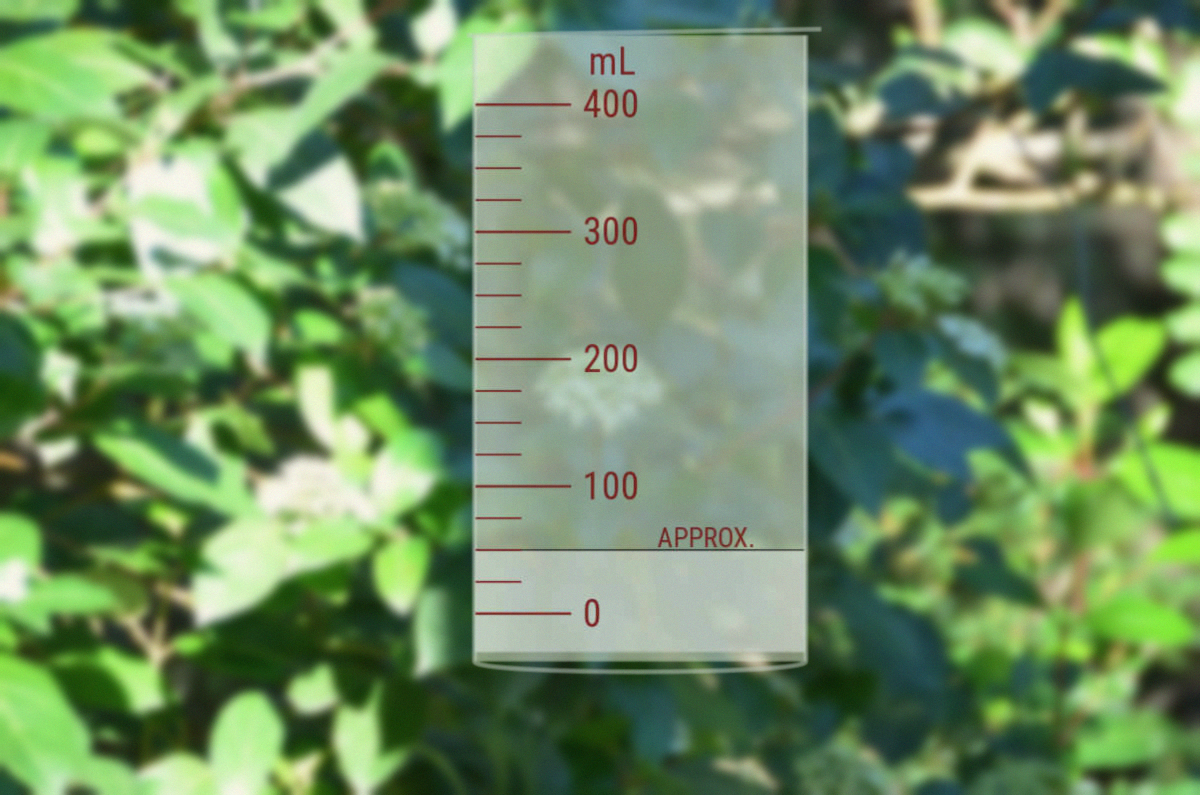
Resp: 50 mL
